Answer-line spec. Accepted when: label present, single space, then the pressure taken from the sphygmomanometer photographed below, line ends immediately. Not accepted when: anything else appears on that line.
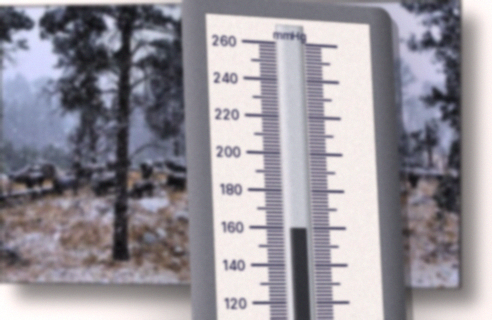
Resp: 160 mmHg
